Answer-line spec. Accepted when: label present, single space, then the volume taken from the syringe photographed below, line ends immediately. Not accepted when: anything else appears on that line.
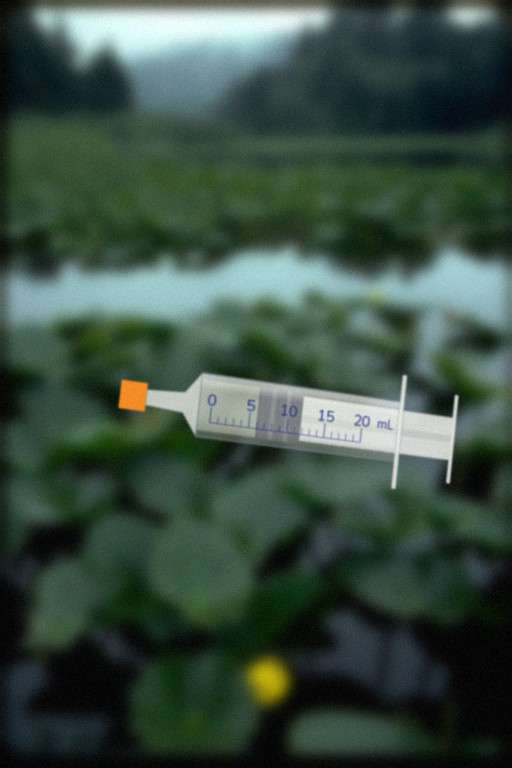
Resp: 6 mL
